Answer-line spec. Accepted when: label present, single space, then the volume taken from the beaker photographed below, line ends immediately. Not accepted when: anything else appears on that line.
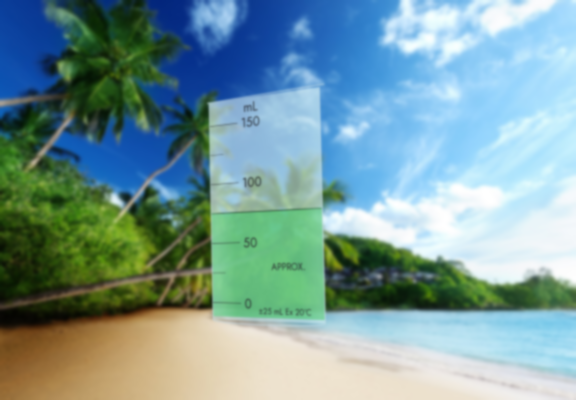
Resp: 75 mL
